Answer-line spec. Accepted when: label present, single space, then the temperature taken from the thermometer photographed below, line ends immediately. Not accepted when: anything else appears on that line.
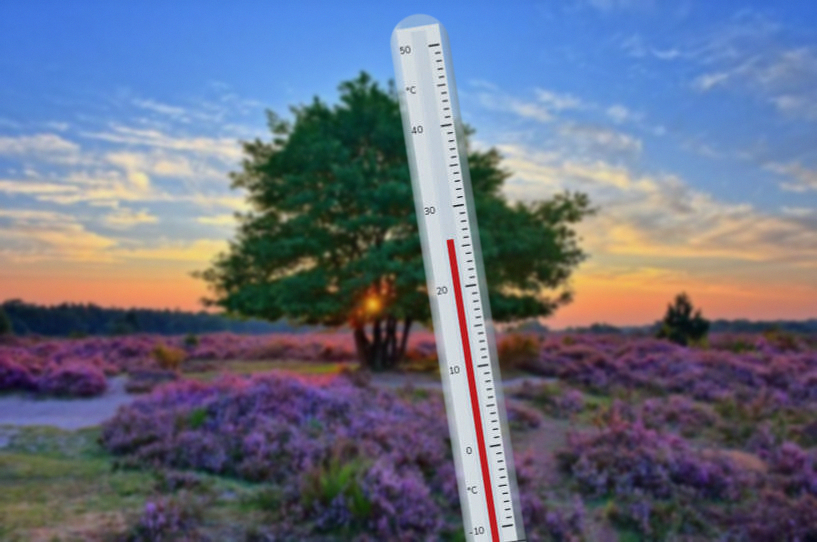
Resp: 26 °C
